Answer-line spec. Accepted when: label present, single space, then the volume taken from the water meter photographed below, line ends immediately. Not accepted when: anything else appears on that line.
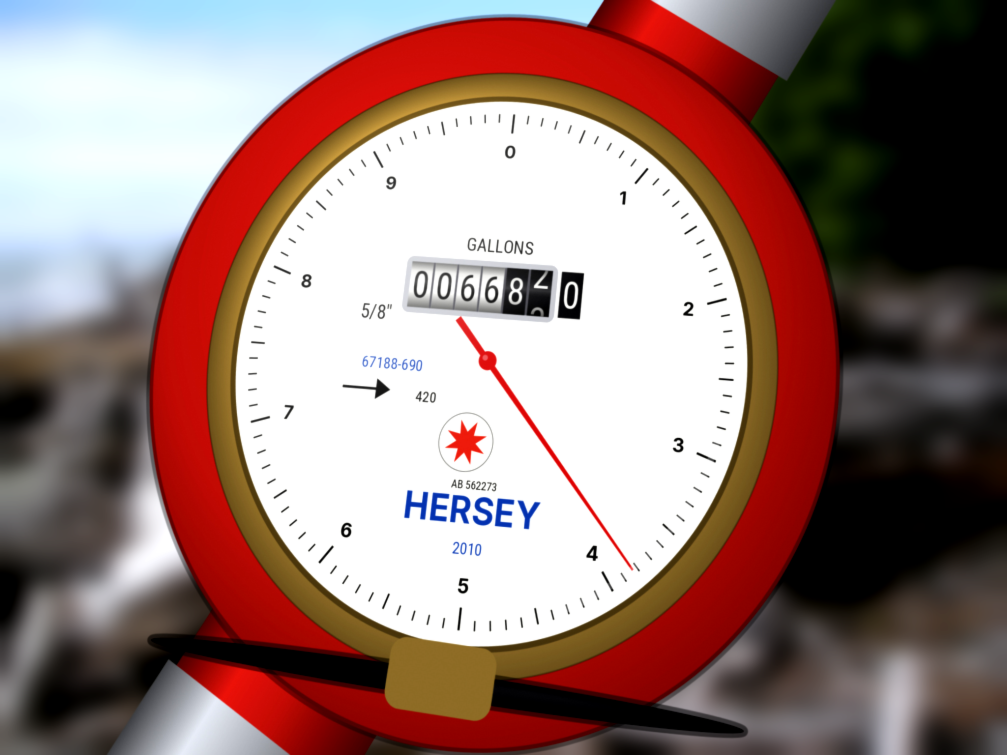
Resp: 66823.8 gal
